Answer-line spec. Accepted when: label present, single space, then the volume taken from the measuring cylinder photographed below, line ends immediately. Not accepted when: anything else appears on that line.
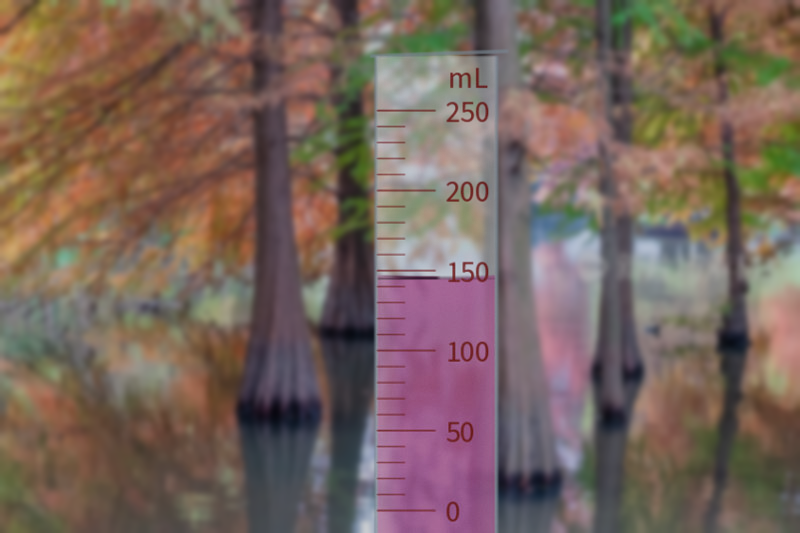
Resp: 145 mL
